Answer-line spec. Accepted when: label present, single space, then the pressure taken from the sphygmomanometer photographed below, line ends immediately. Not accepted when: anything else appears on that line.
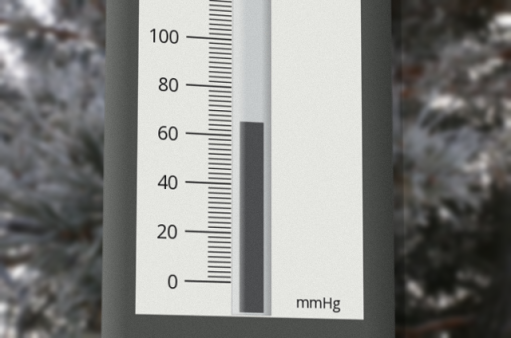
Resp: 66 mmHg
